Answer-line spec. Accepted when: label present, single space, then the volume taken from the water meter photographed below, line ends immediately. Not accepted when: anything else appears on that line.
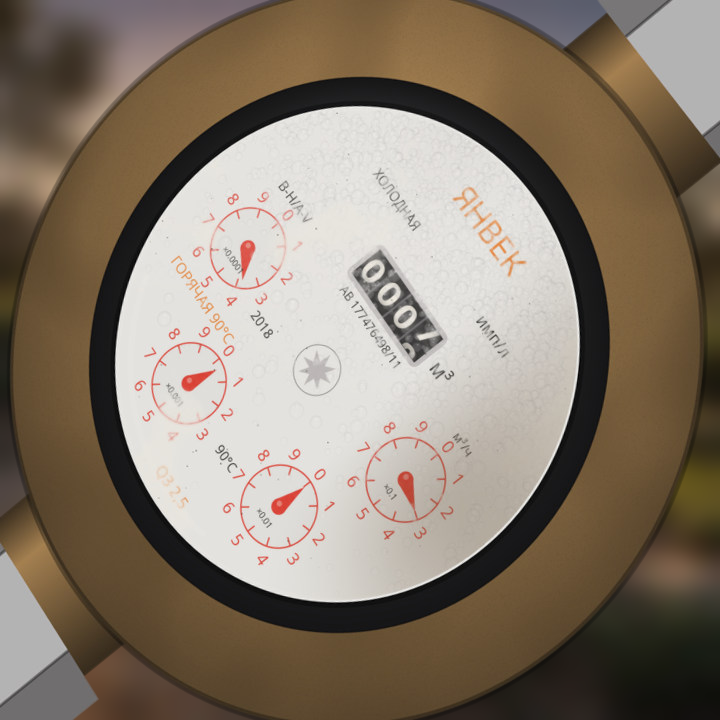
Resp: 7.3003 m³
